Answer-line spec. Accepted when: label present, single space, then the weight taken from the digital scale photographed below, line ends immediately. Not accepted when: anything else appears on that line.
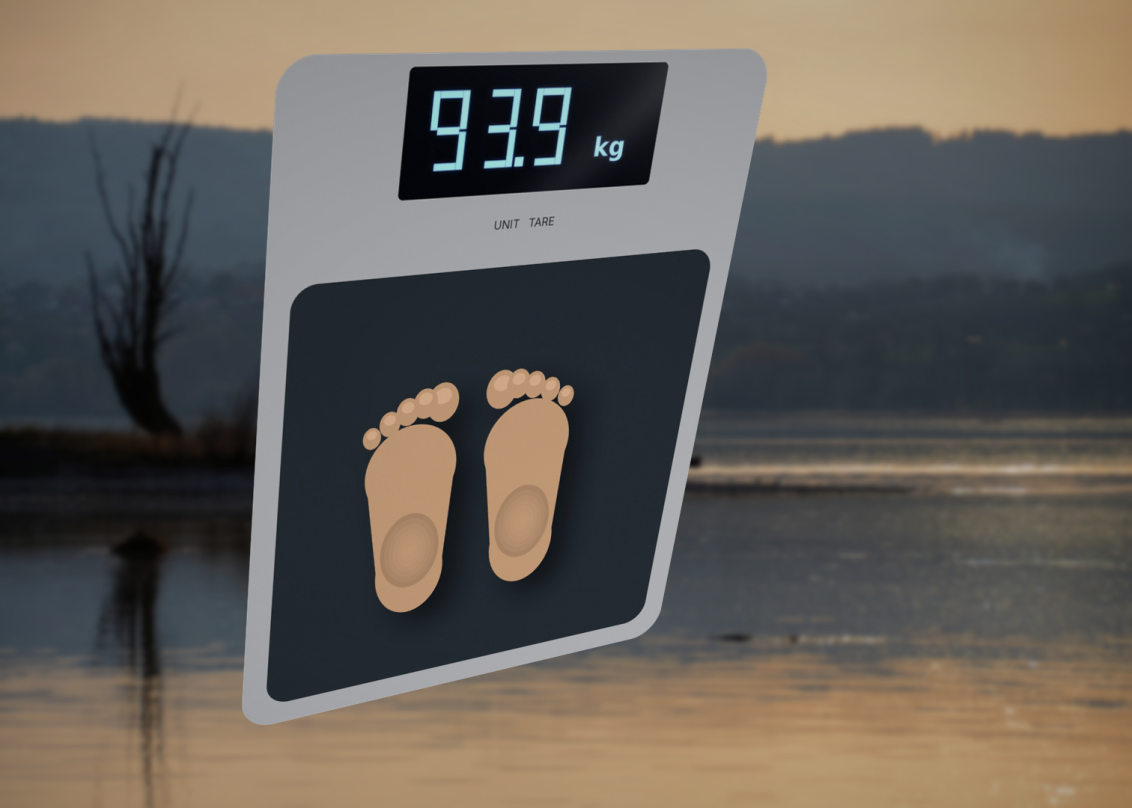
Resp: 93.9 kg
